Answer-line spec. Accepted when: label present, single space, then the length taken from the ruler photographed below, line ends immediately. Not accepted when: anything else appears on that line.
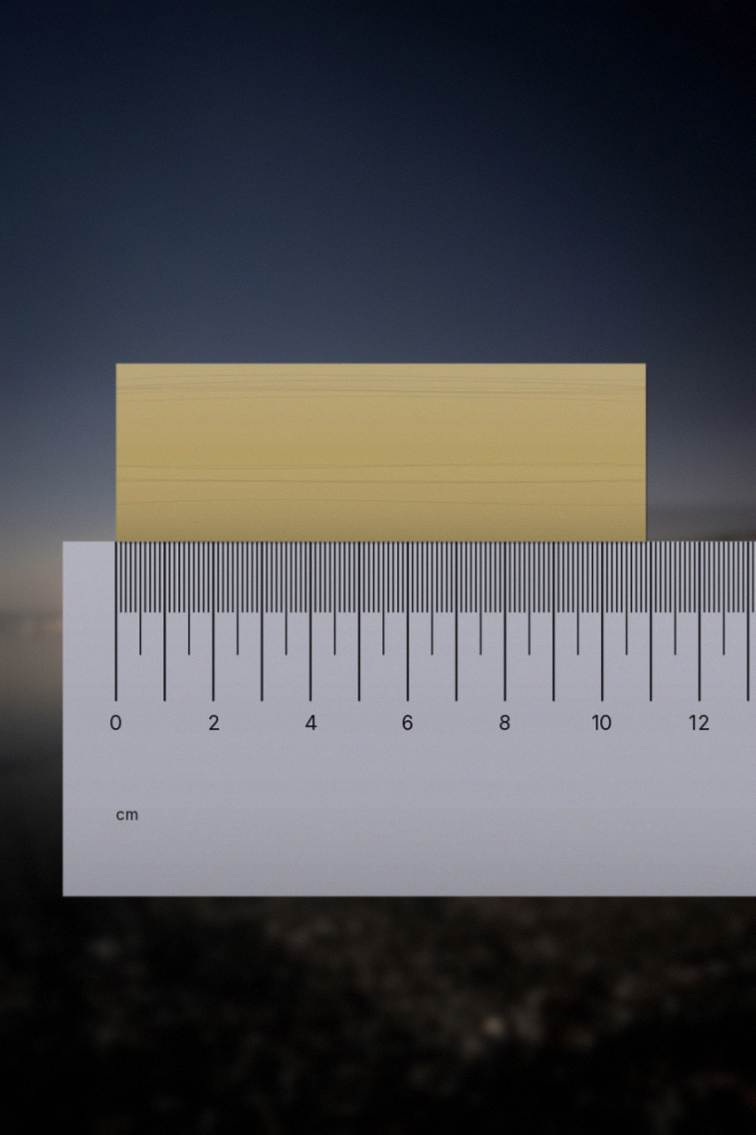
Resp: 10.9 cm
